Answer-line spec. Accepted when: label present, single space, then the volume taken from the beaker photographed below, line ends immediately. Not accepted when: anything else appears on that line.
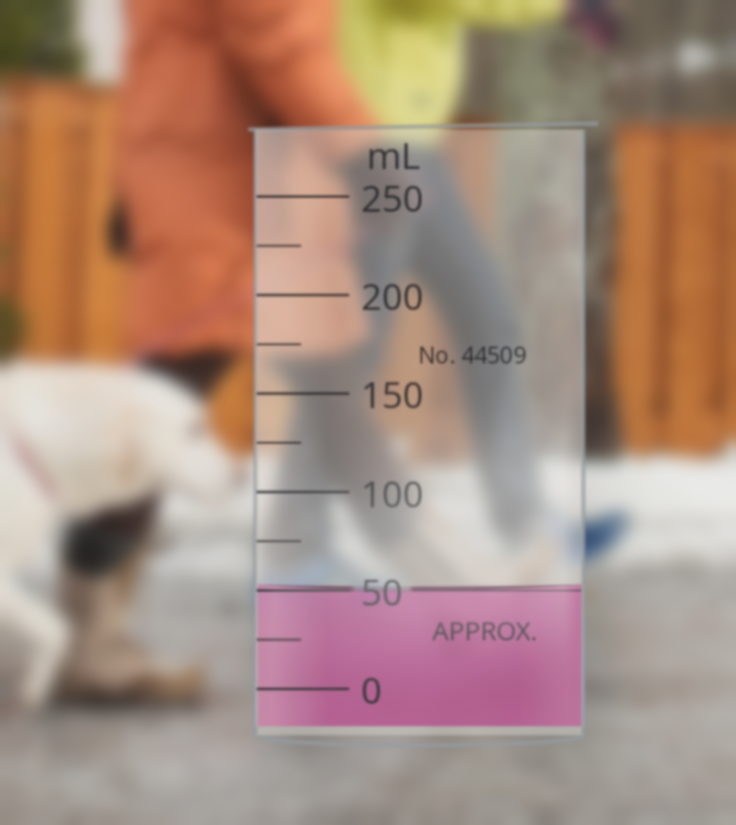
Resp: 50 mL
